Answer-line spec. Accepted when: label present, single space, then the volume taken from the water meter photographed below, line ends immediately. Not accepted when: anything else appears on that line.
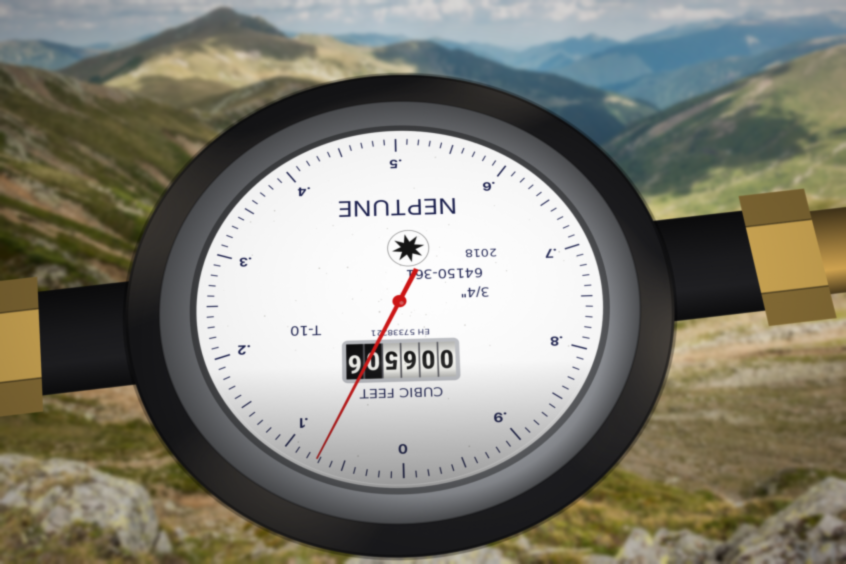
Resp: 6506.07 ft³
